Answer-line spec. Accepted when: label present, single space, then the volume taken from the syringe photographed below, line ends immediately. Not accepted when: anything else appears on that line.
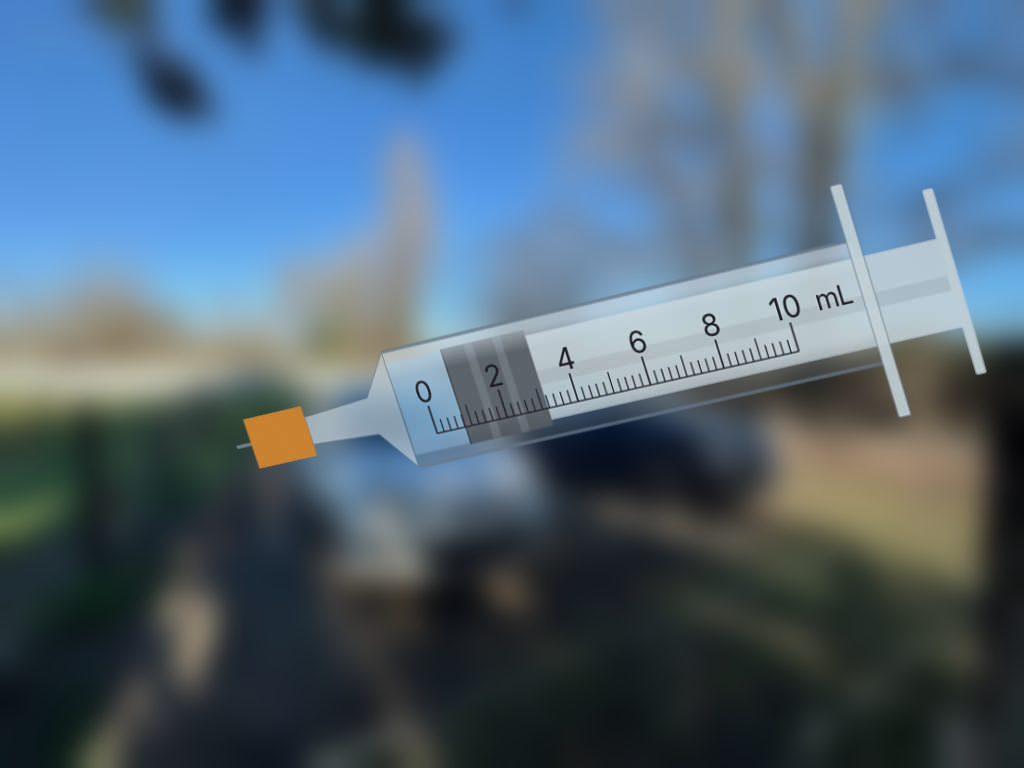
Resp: 0.8 mL
